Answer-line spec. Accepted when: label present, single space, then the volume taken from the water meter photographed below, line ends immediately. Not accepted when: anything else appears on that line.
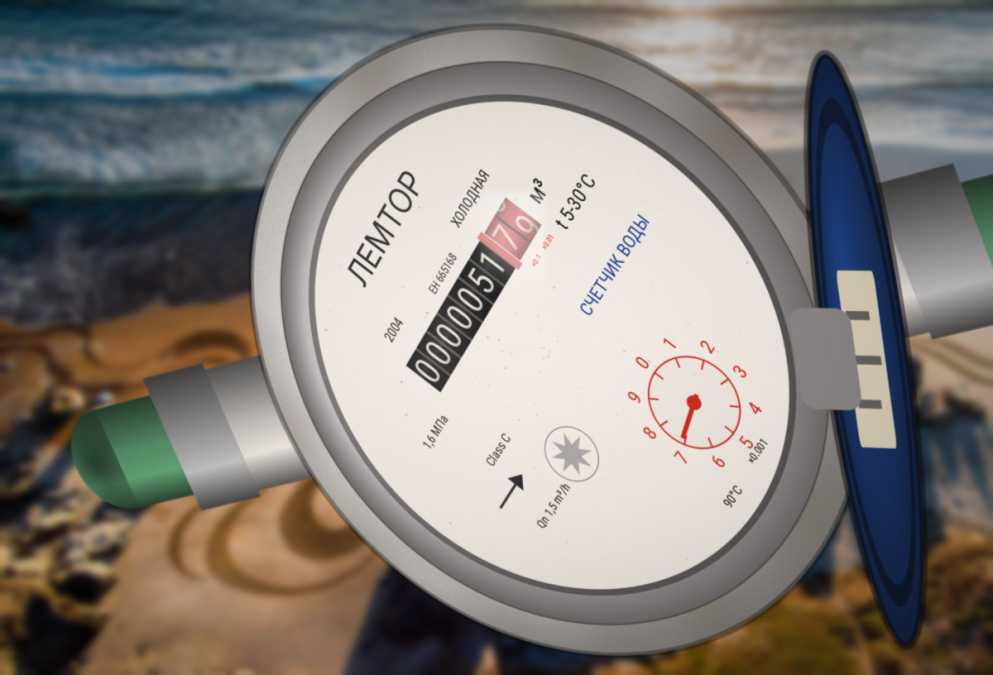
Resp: 51.787 m³
